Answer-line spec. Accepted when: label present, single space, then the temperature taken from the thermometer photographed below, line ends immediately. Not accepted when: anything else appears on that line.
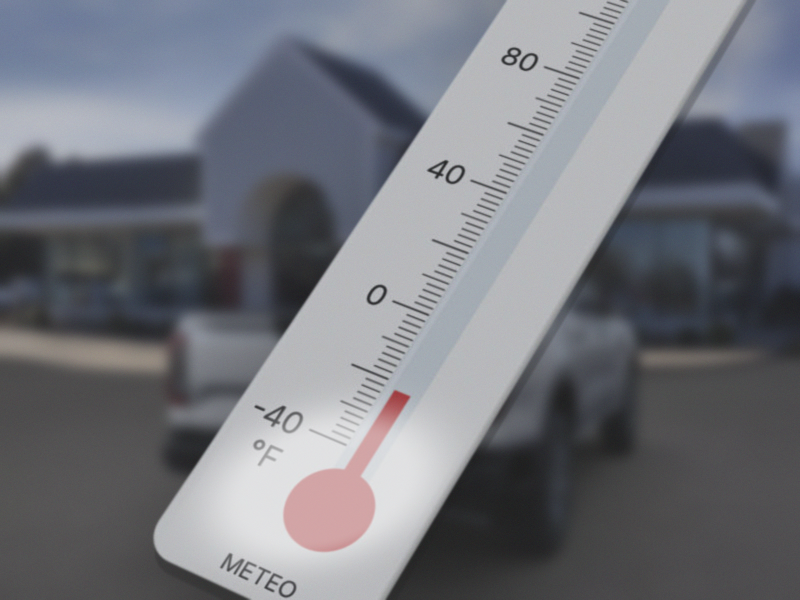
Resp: -22 °F
